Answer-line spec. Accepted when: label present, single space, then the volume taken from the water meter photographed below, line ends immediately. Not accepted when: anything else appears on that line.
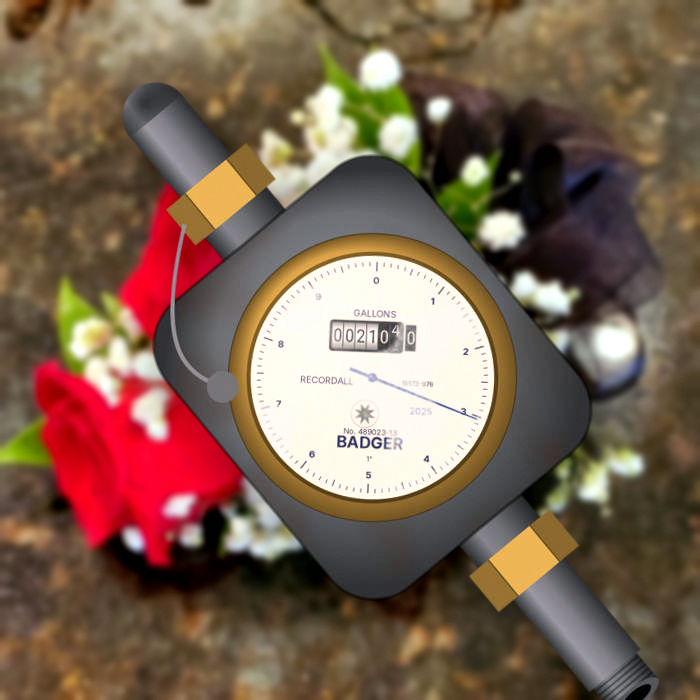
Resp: 21043.0 gal
